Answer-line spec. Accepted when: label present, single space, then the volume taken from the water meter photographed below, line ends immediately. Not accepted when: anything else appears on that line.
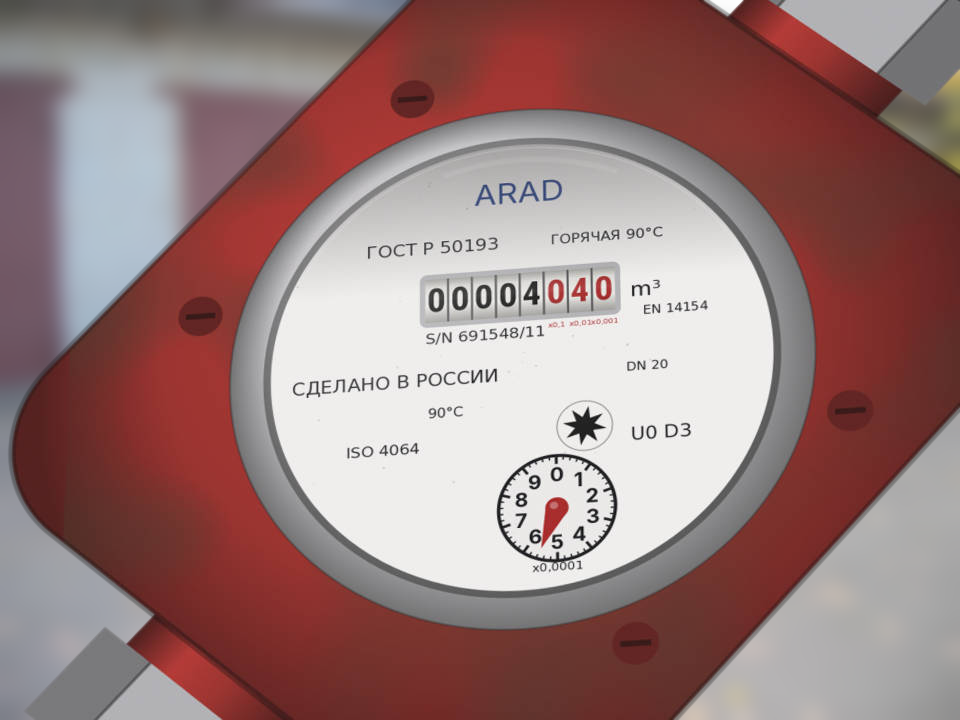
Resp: 4.0405 m³
